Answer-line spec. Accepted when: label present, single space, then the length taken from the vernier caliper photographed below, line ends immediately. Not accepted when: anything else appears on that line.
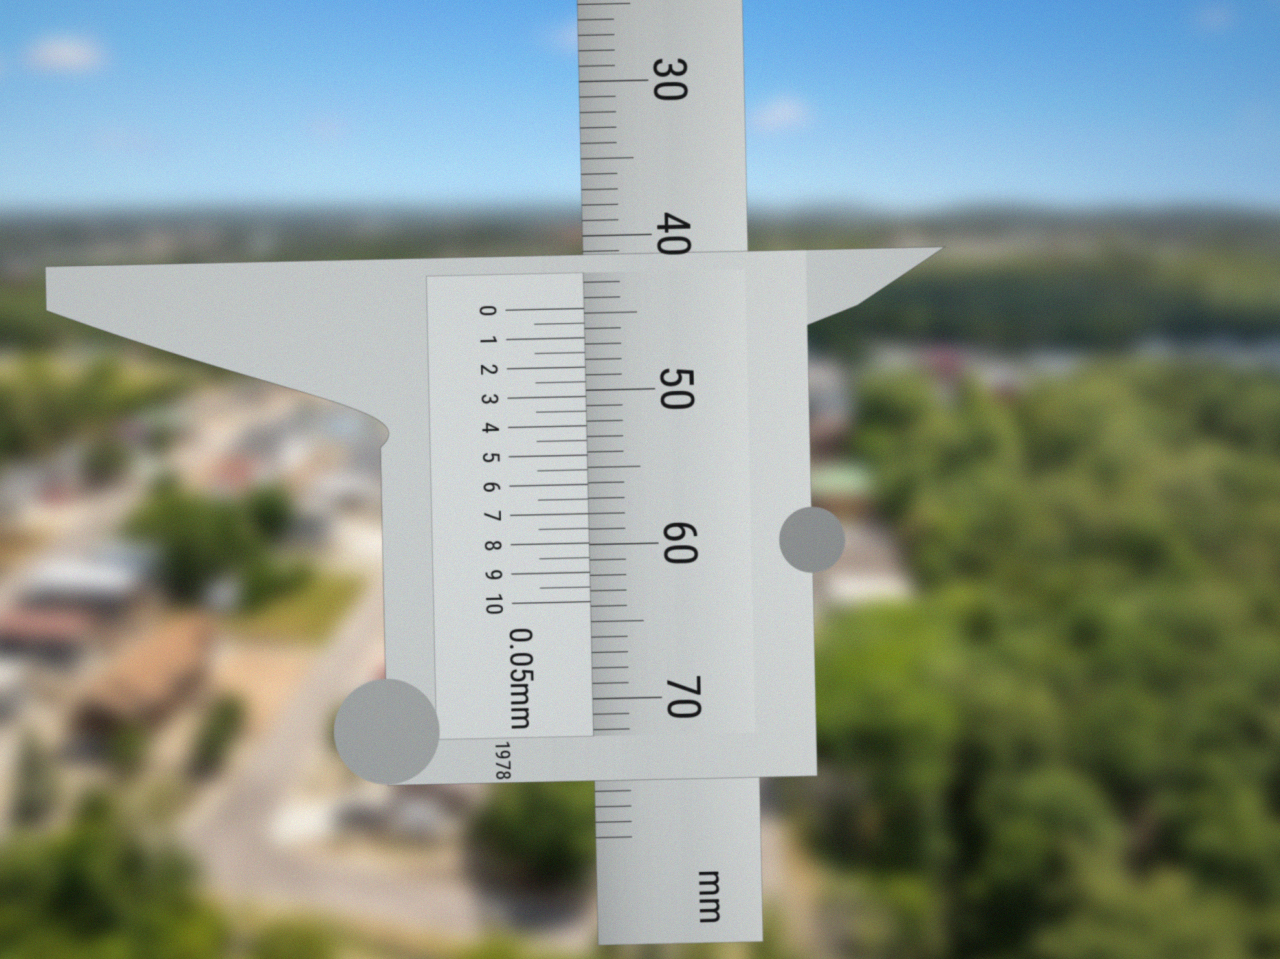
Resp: 44.7 mm
